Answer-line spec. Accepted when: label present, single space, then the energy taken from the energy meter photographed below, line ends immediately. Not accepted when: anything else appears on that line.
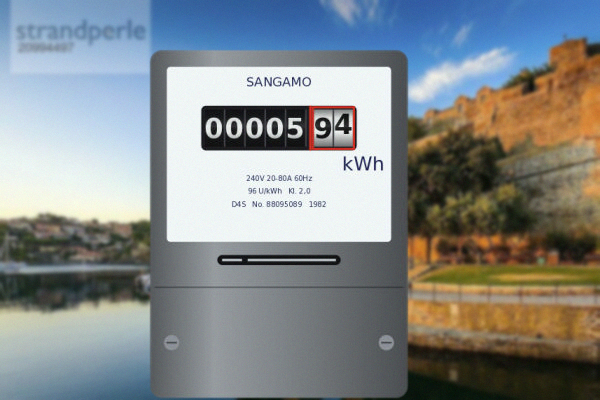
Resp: 5.94 kWh
